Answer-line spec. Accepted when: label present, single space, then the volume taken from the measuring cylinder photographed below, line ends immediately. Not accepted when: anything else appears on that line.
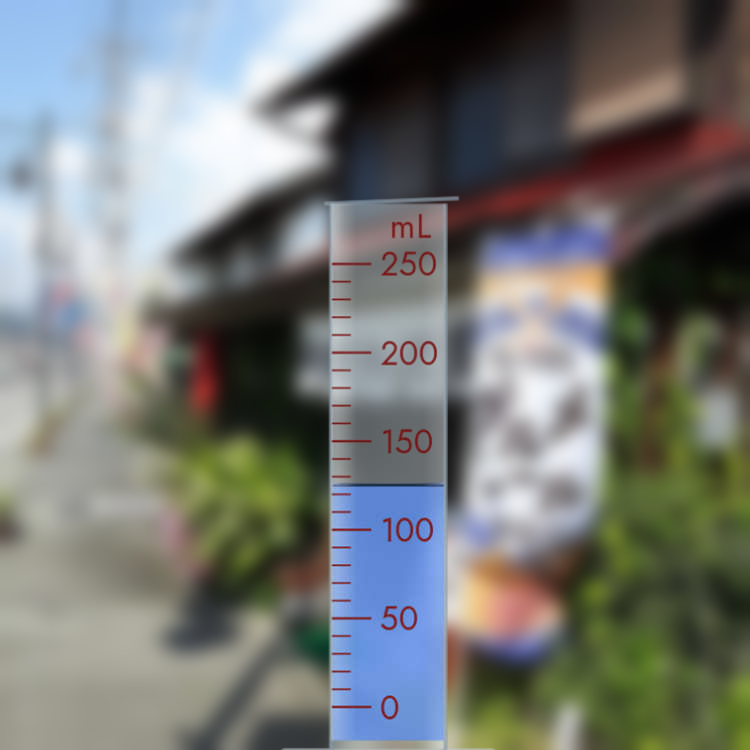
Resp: 125 mL
